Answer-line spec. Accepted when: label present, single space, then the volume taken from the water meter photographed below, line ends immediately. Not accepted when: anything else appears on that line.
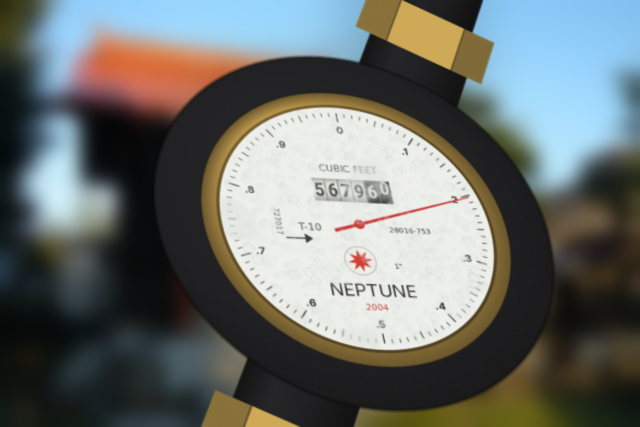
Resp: 567960.20 ft³
